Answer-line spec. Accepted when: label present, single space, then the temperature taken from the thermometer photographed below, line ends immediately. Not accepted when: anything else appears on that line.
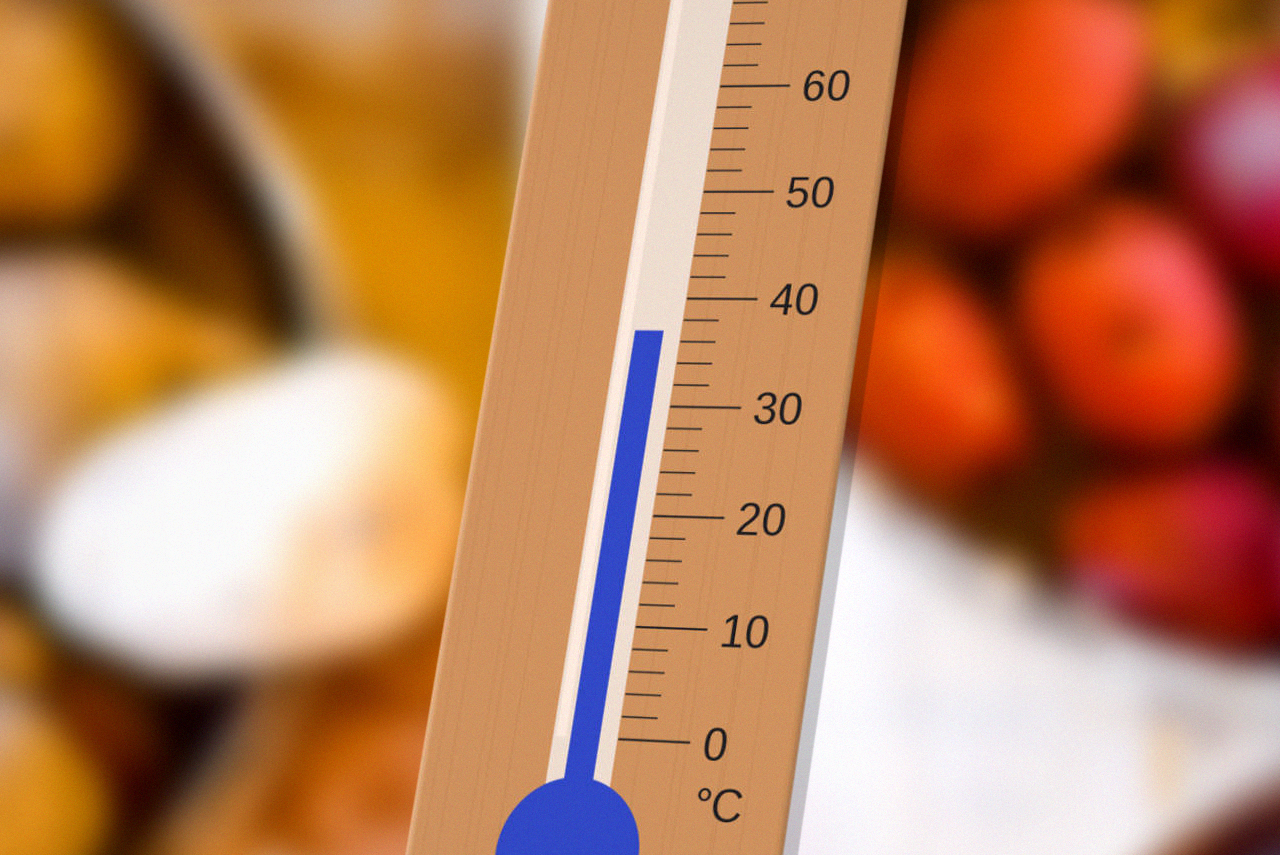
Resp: 37 °C
